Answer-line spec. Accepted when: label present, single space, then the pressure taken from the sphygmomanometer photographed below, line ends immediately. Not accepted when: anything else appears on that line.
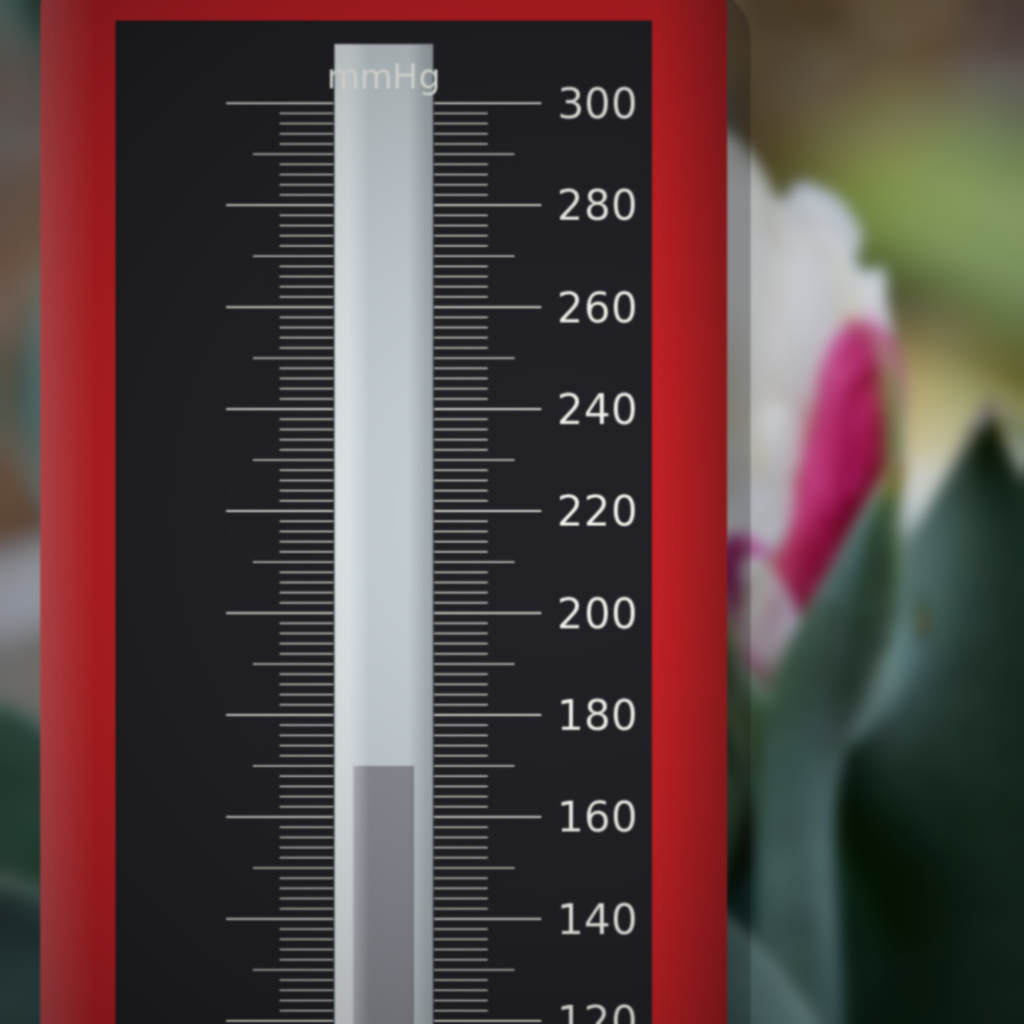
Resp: 170 mmHg
